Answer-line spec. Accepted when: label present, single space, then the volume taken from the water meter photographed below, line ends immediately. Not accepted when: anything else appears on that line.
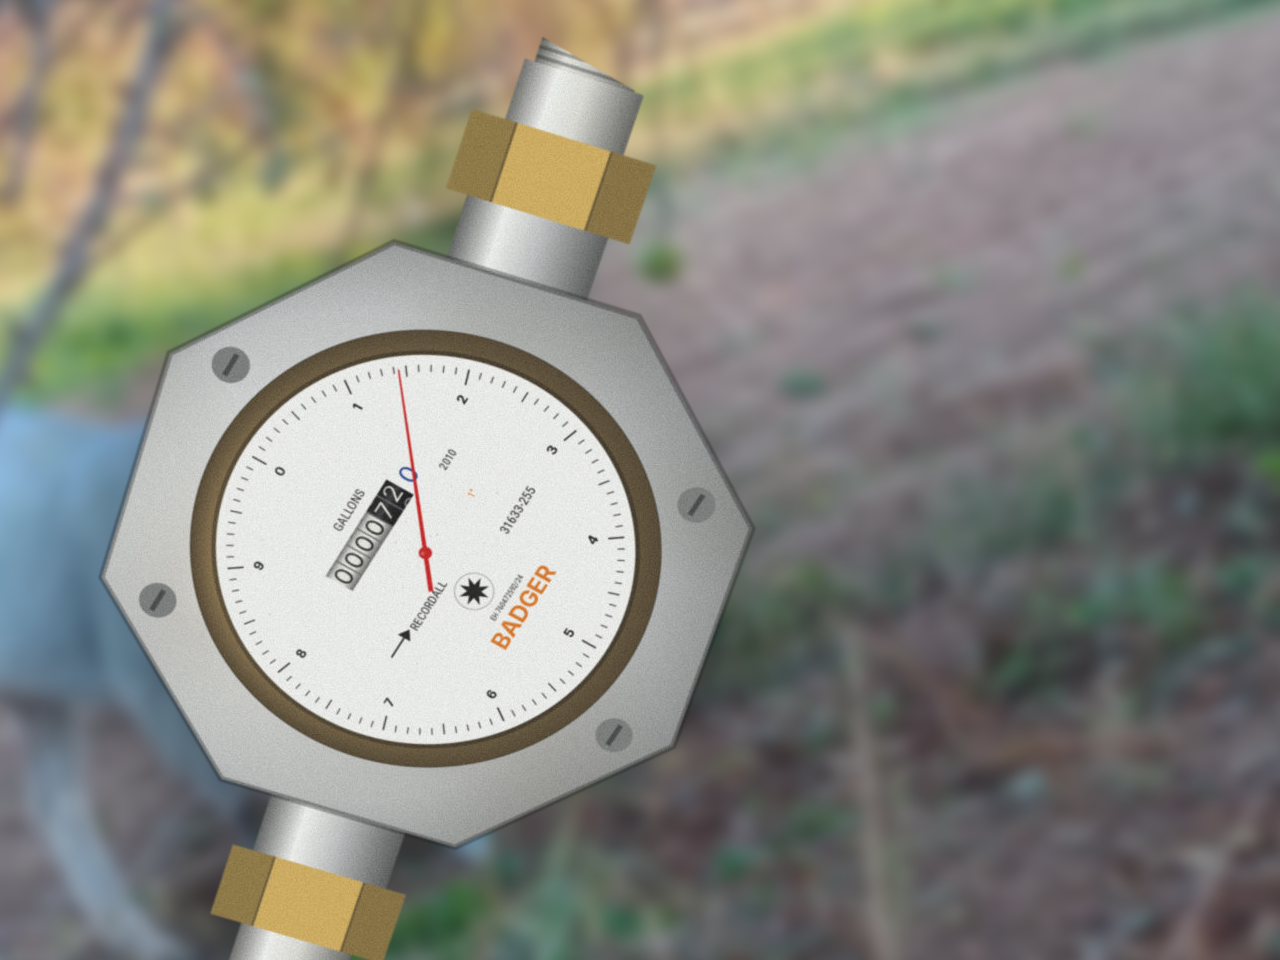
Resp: 721.4 gal
